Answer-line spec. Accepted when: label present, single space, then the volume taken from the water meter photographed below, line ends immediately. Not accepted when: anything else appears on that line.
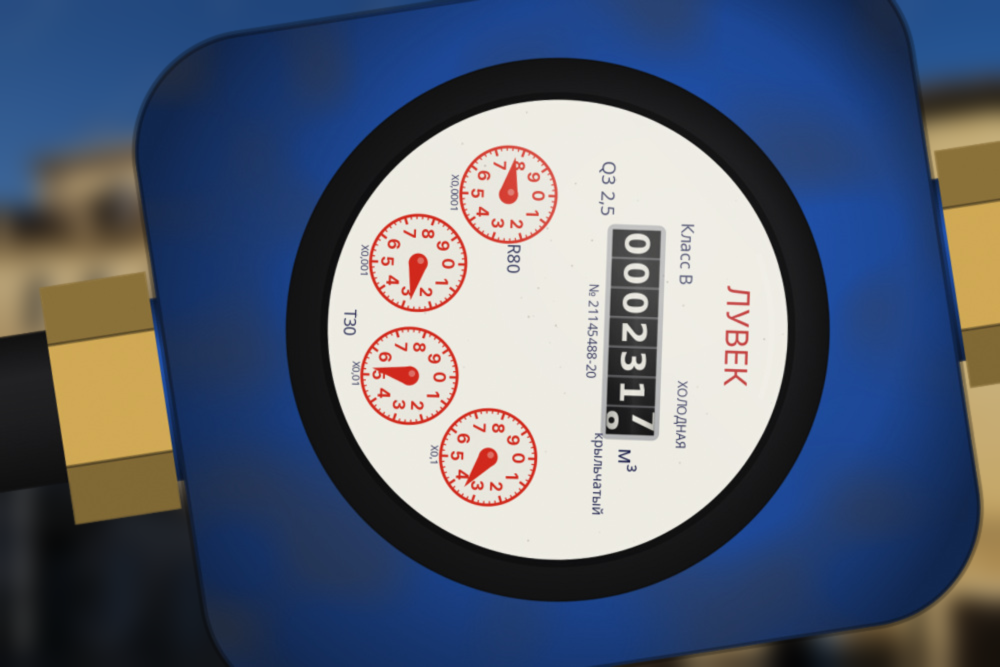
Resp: 2317.3527 m³
